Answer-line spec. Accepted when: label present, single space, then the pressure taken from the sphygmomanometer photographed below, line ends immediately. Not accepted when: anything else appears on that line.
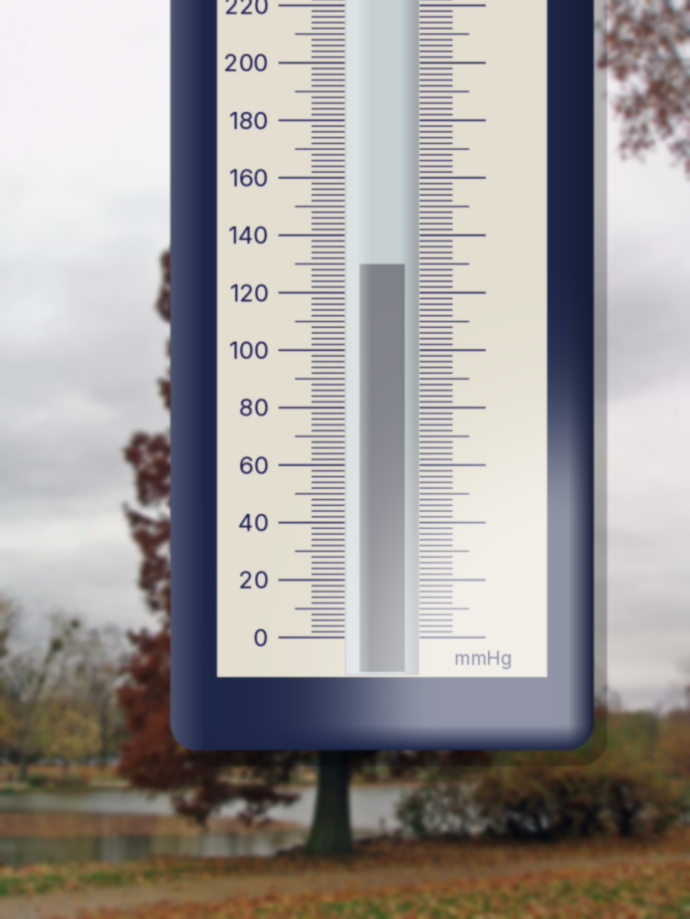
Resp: 130 mmHg
